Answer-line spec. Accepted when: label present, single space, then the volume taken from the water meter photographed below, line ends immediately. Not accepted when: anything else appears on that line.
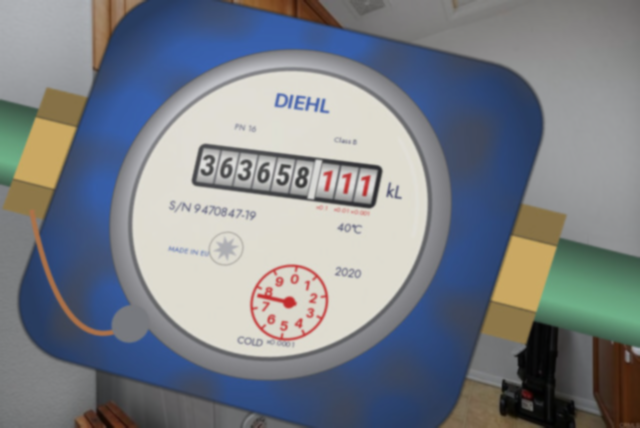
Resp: 363658.1117 kL
